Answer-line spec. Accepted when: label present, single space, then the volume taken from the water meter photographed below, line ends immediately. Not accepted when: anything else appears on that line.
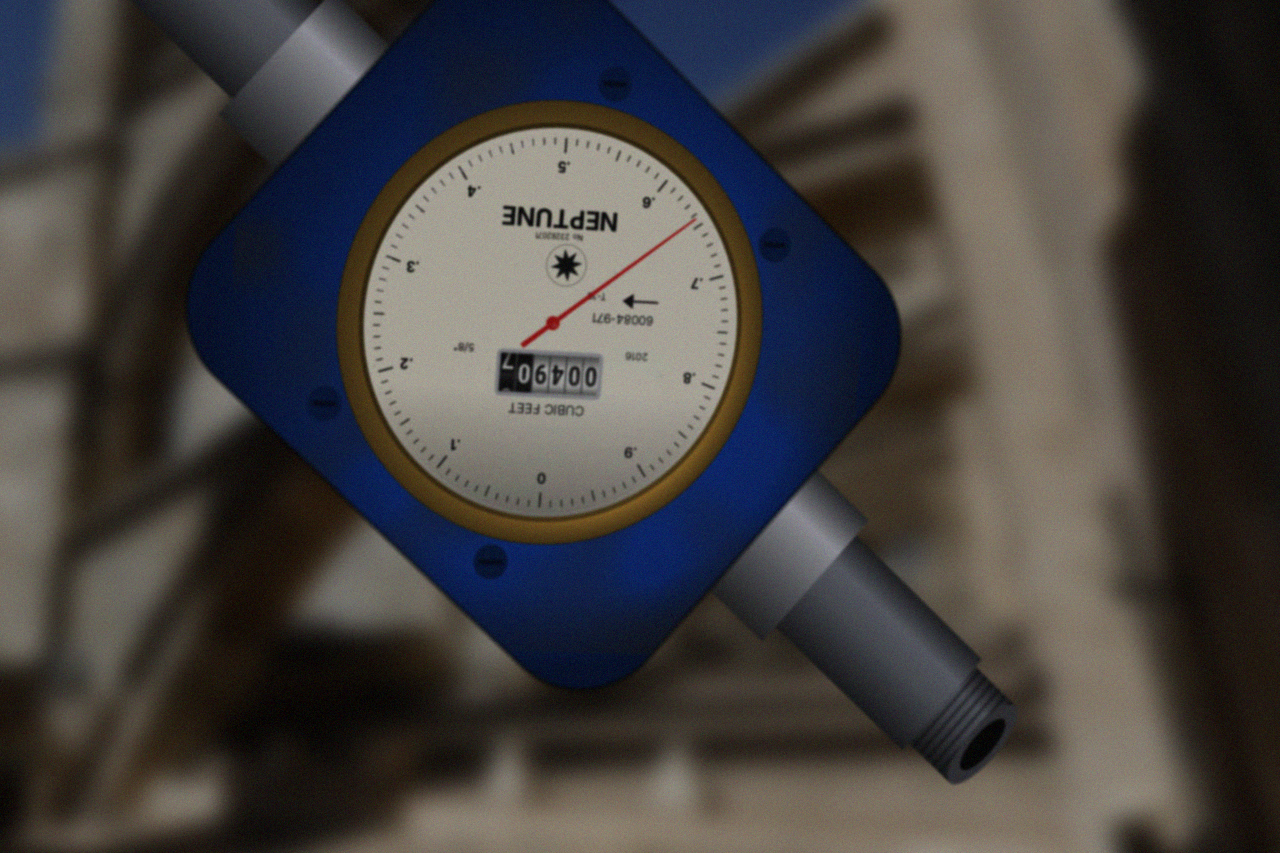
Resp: 4906.64 ft³
